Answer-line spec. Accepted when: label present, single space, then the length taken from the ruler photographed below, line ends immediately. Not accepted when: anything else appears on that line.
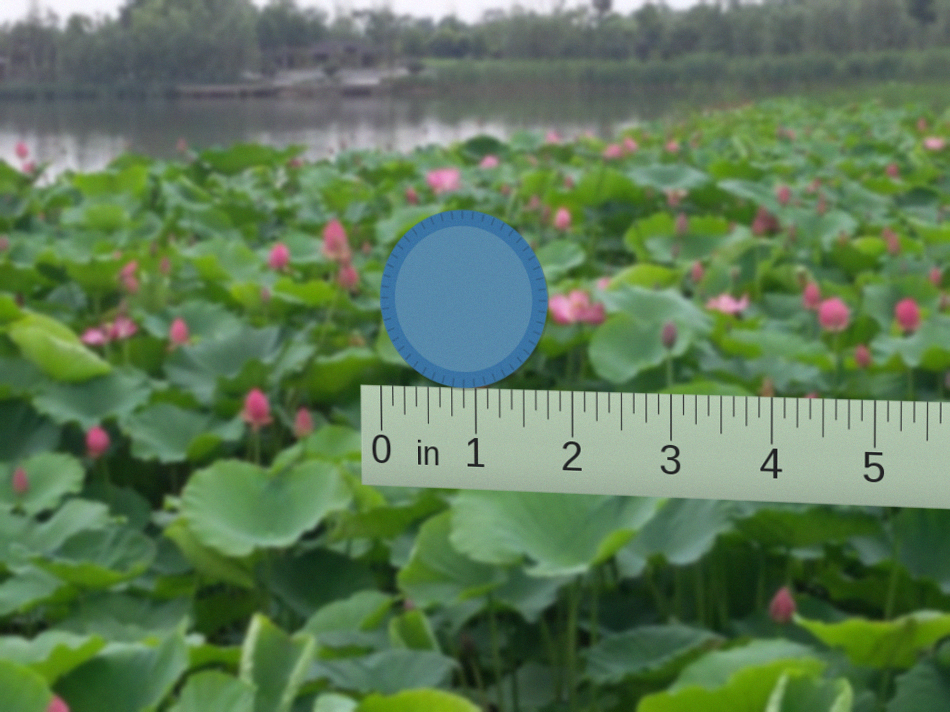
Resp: 1.75 in
